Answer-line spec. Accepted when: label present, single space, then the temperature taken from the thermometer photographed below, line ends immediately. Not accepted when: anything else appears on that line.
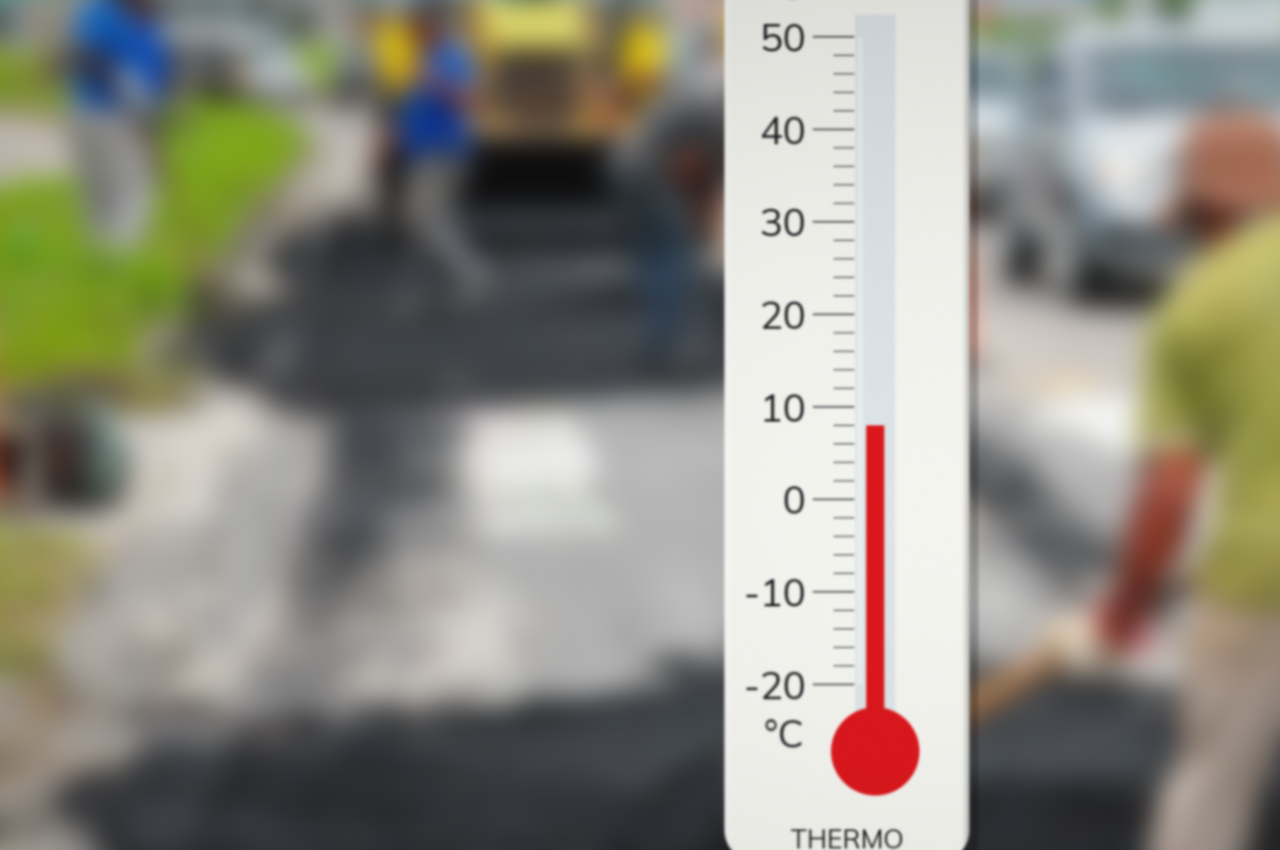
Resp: 8 °C
